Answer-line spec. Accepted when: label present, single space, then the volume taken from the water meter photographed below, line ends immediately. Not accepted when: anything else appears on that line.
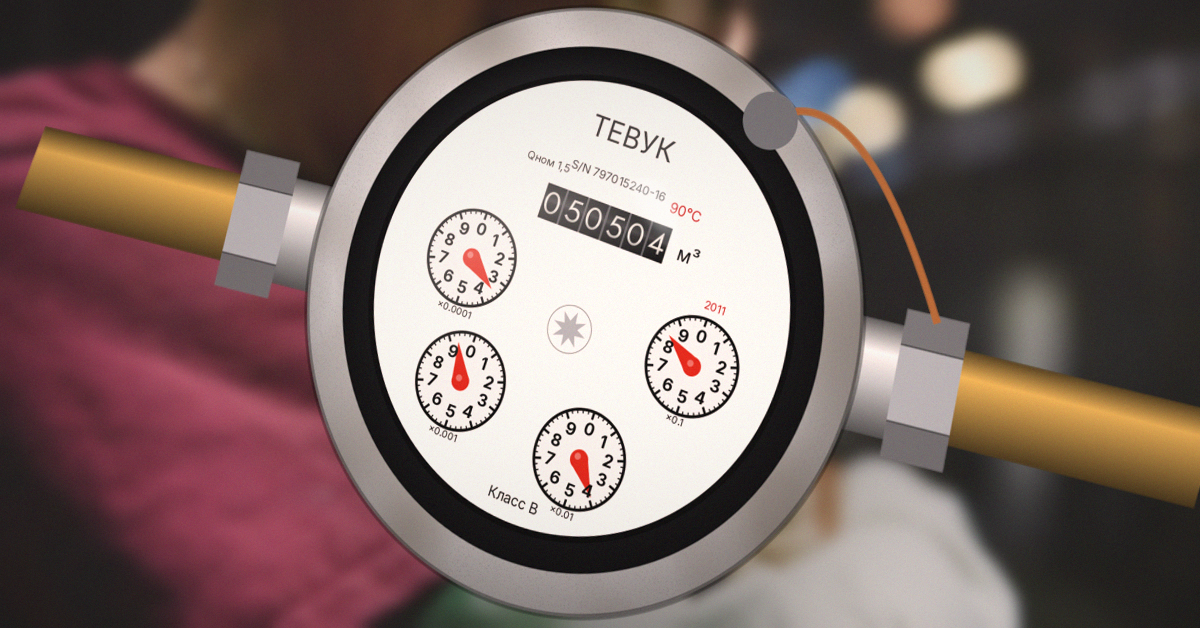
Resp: 50504.8393 m³
